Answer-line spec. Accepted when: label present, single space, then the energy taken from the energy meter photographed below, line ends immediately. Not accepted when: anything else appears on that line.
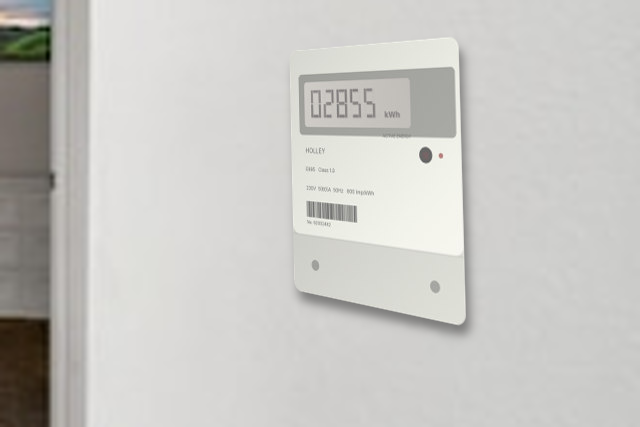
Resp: 2855 kWh
